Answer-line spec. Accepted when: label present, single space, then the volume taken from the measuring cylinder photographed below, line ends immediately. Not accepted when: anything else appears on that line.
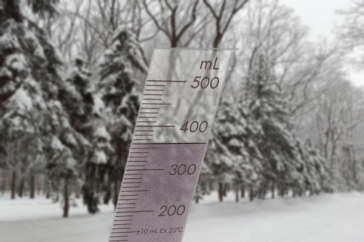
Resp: 360 mL
